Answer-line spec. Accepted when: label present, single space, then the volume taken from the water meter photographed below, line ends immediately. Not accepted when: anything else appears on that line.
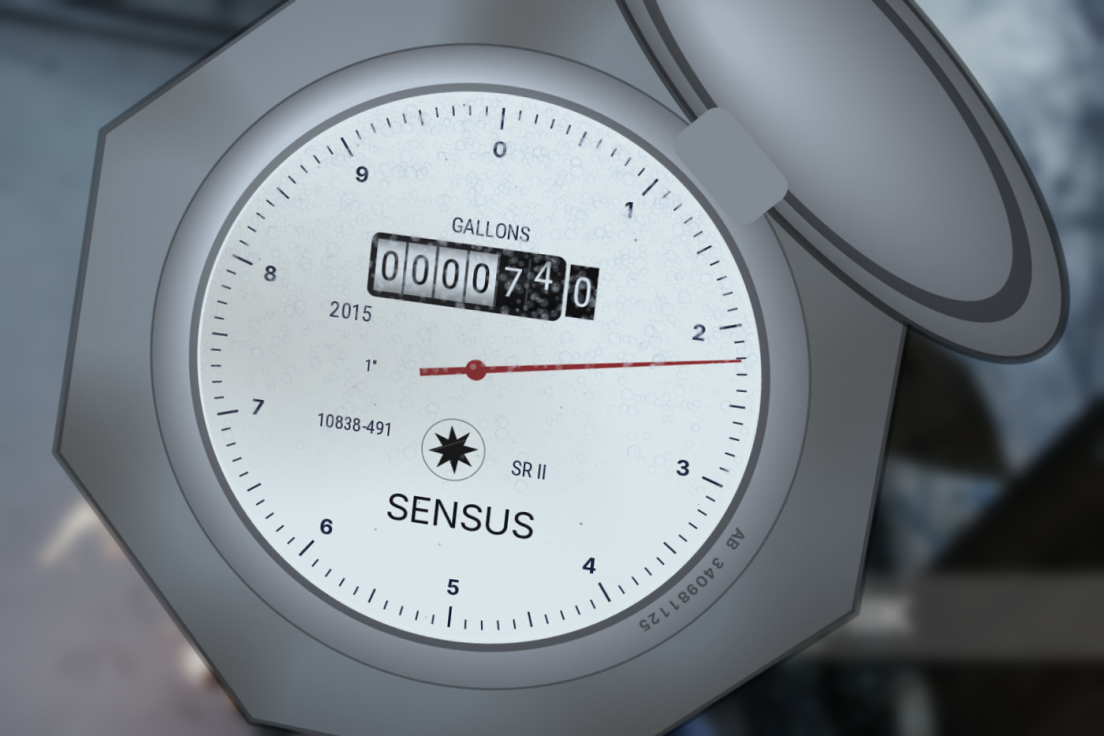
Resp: 742.2 gal
